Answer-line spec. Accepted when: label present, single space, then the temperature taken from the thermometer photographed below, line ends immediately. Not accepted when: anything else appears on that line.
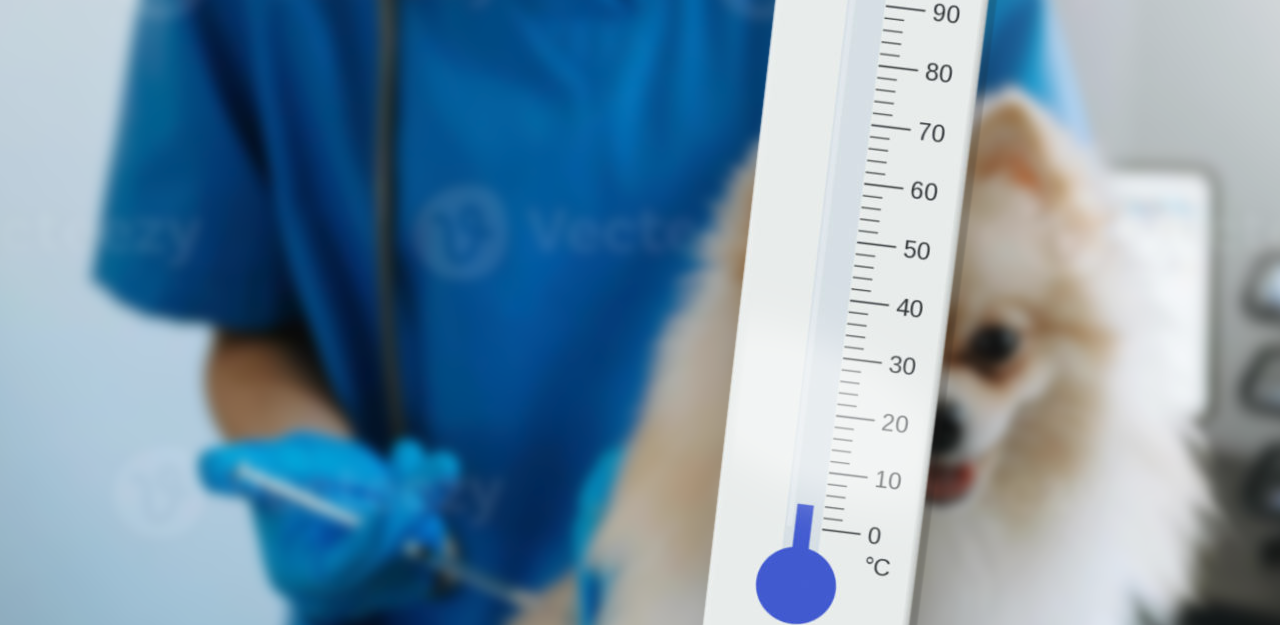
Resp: 4 °C
